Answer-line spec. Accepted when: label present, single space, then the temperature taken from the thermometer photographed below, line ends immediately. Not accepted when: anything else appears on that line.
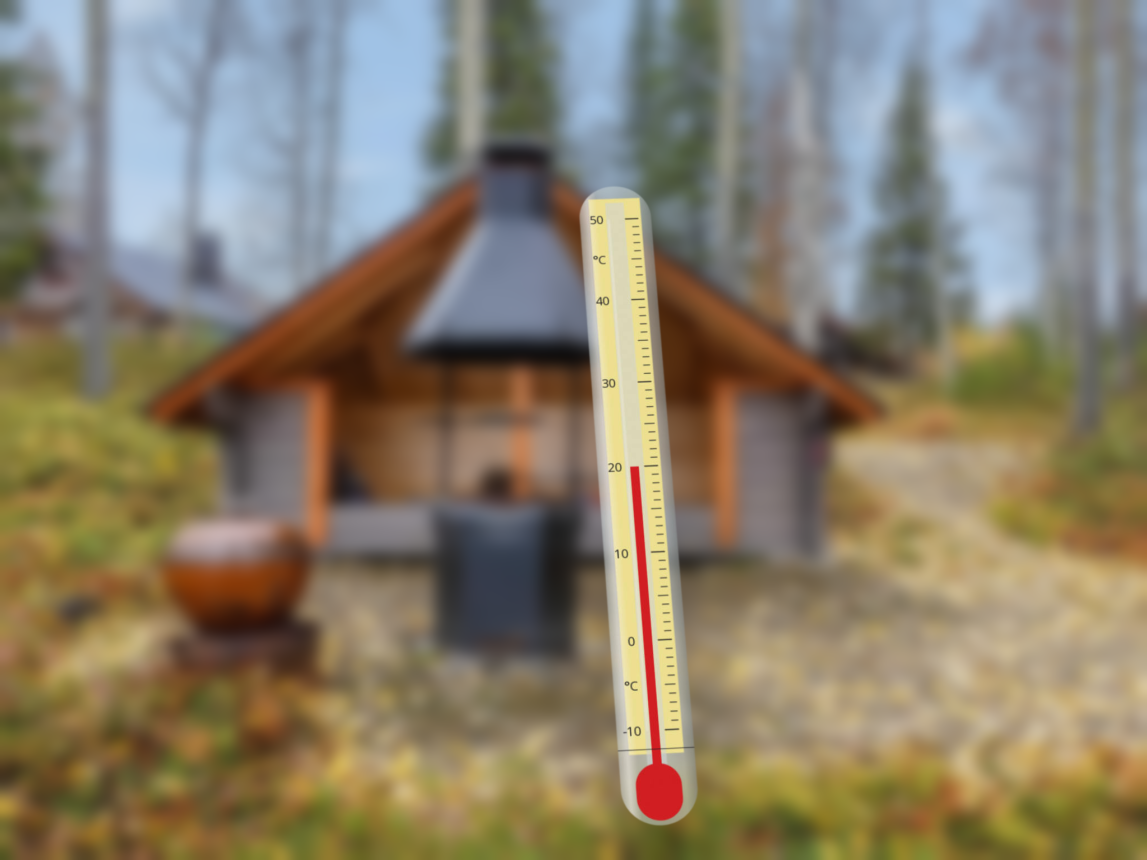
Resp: 20 °C
